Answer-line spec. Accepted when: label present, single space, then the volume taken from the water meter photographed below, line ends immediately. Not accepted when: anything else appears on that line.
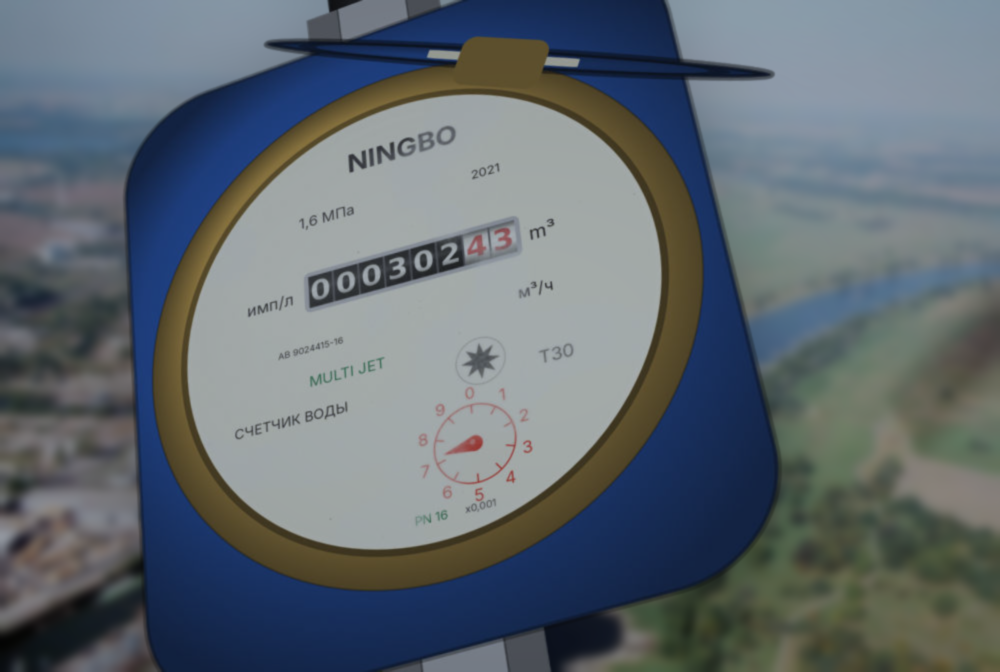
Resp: 302.437 m³
